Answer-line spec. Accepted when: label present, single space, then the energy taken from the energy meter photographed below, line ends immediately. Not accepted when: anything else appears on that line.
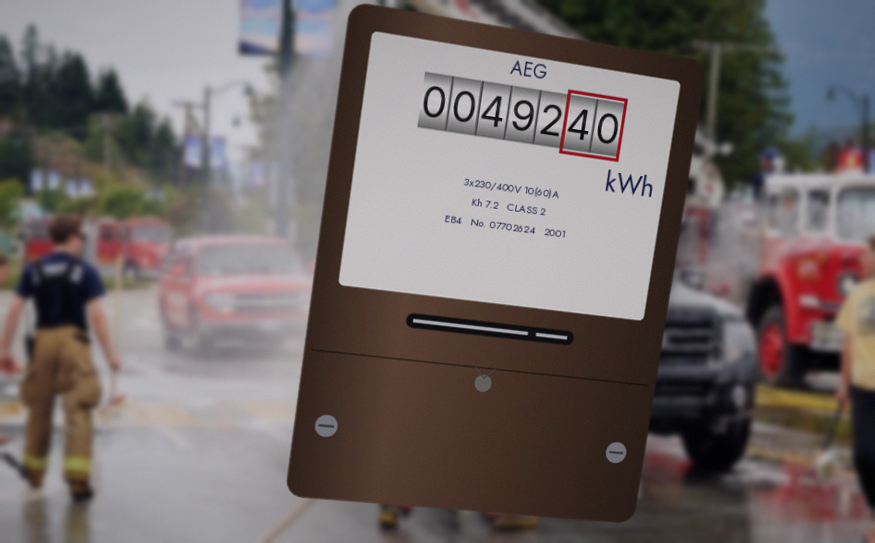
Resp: 492.40 kWh
